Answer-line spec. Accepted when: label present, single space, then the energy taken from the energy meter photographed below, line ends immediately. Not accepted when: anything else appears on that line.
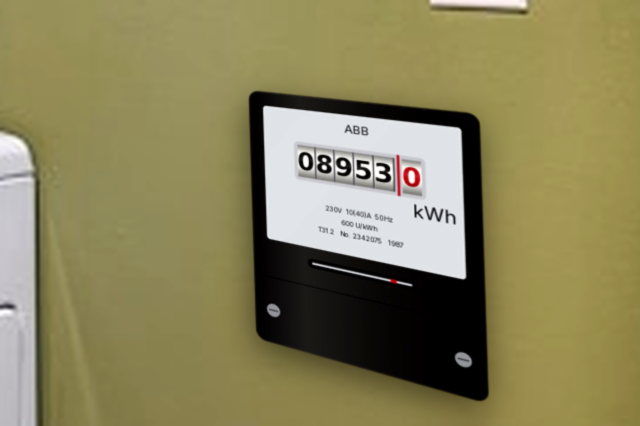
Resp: 8953.0 kWh
